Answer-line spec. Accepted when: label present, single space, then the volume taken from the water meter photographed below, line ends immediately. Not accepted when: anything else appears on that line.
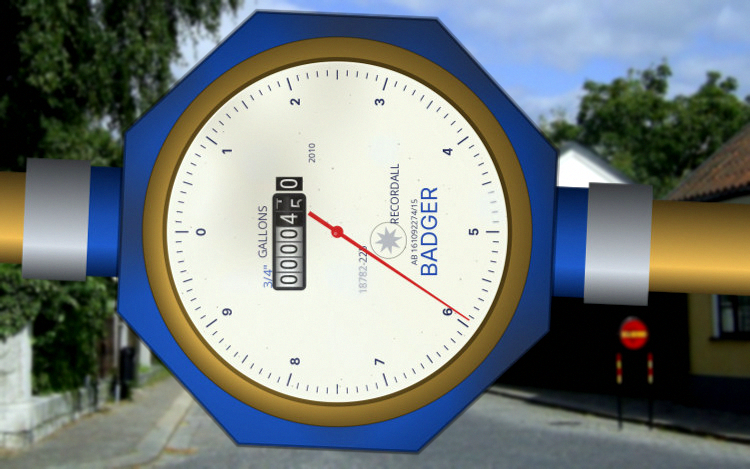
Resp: 445.9 gal
